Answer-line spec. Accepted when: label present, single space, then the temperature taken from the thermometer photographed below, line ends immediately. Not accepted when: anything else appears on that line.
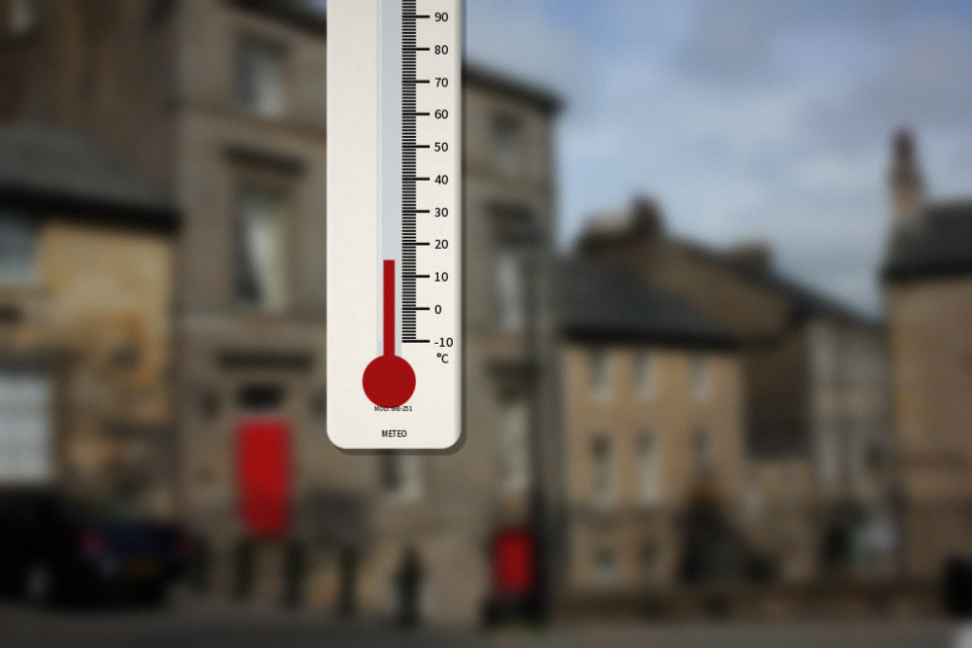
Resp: 15 °C
